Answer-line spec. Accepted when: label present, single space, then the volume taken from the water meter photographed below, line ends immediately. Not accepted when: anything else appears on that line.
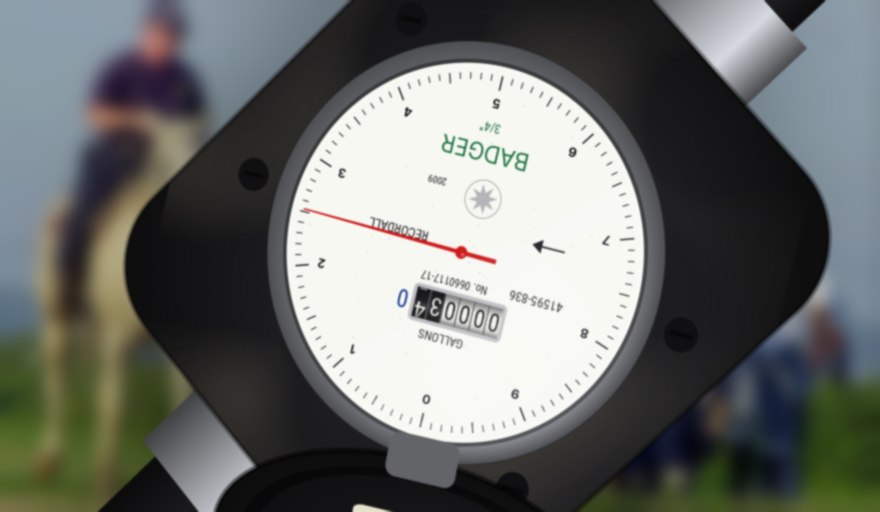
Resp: 342.5 gal
